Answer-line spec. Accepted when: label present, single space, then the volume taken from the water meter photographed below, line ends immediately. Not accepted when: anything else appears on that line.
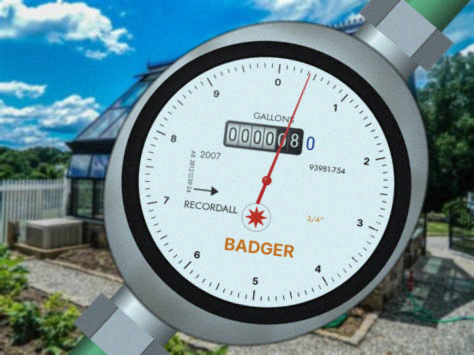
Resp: 80.4 gal
